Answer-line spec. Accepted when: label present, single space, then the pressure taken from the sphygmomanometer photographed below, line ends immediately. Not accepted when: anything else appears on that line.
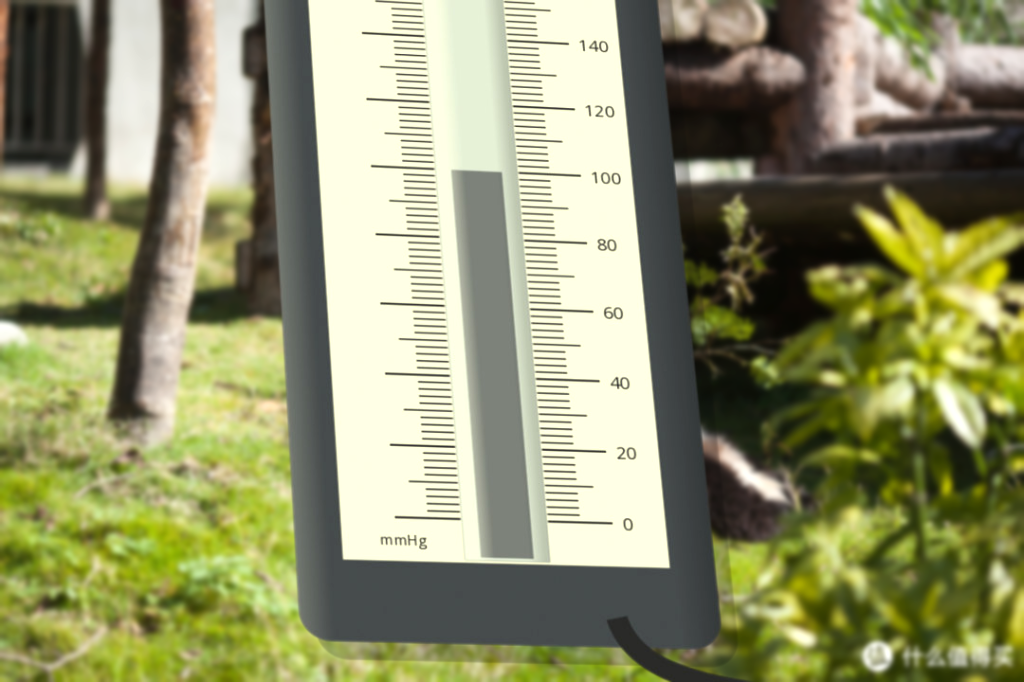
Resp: 100 mmHg
